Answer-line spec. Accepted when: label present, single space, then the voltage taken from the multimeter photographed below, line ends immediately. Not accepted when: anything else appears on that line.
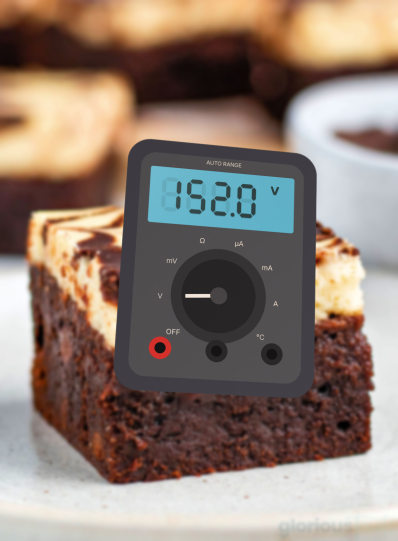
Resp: 152.0 V
